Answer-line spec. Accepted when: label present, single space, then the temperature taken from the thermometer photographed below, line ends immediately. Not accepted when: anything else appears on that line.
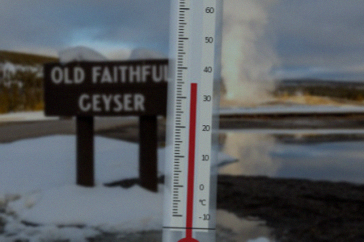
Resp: 35 °C
